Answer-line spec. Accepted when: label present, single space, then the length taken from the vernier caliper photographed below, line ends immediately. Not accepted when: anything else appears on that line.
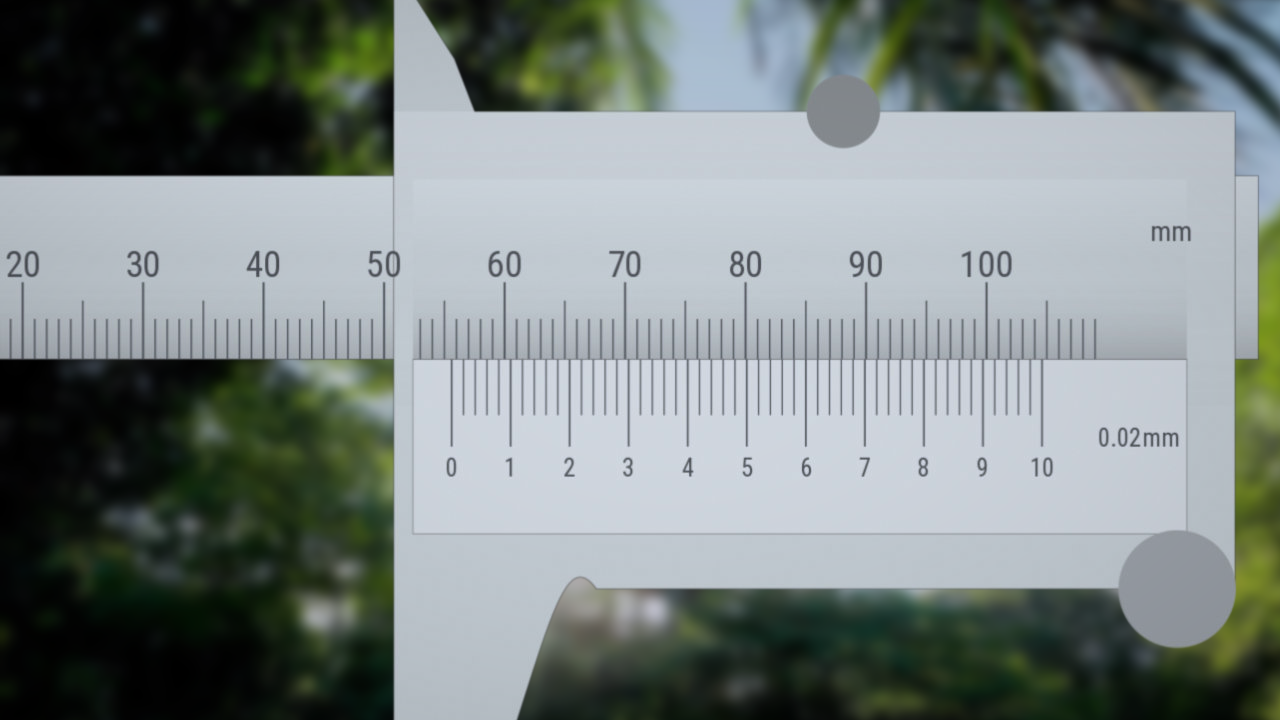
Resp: 55.6 mm
